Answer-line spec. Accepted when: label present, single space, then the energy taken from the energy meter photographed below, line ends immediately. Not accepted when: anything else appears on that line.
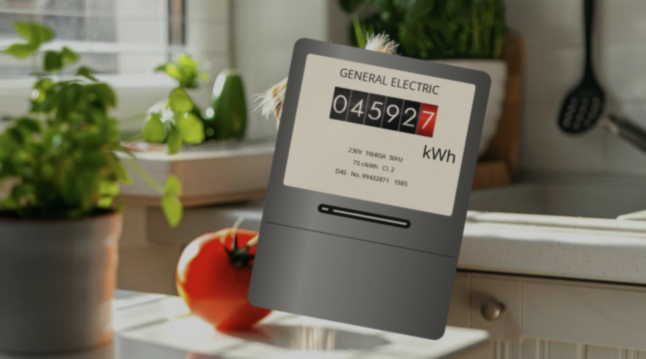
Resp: 4592.7 kWh
